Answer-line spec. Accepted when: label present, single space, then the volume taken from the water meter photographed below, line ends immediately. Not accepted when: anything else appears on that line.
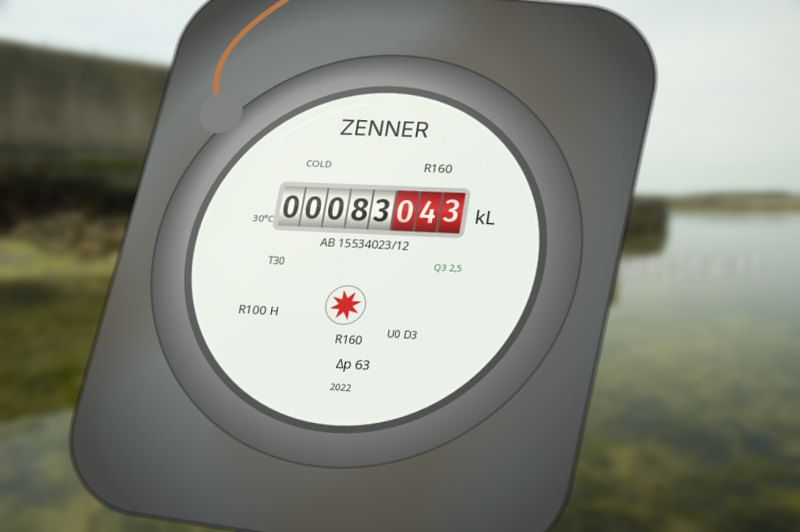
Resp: 83.043 kL
